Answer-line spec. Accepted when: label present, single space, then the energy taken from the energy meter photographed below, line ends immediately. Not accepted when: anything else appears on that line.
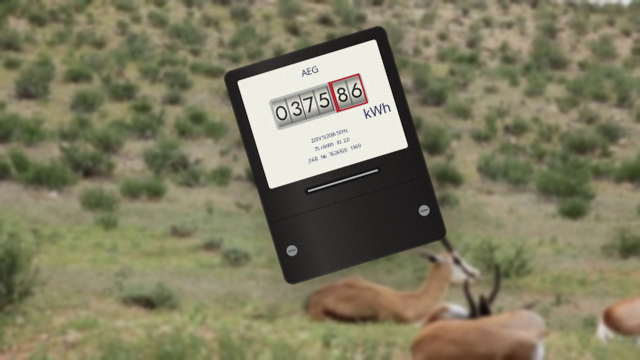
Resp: 375.86 kWh
